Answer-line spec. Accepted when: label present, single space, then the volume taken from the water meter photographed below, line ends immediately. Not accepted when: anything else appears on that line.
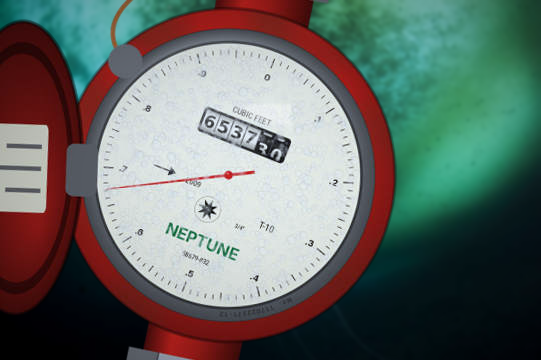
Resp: 653729.67 ft³
